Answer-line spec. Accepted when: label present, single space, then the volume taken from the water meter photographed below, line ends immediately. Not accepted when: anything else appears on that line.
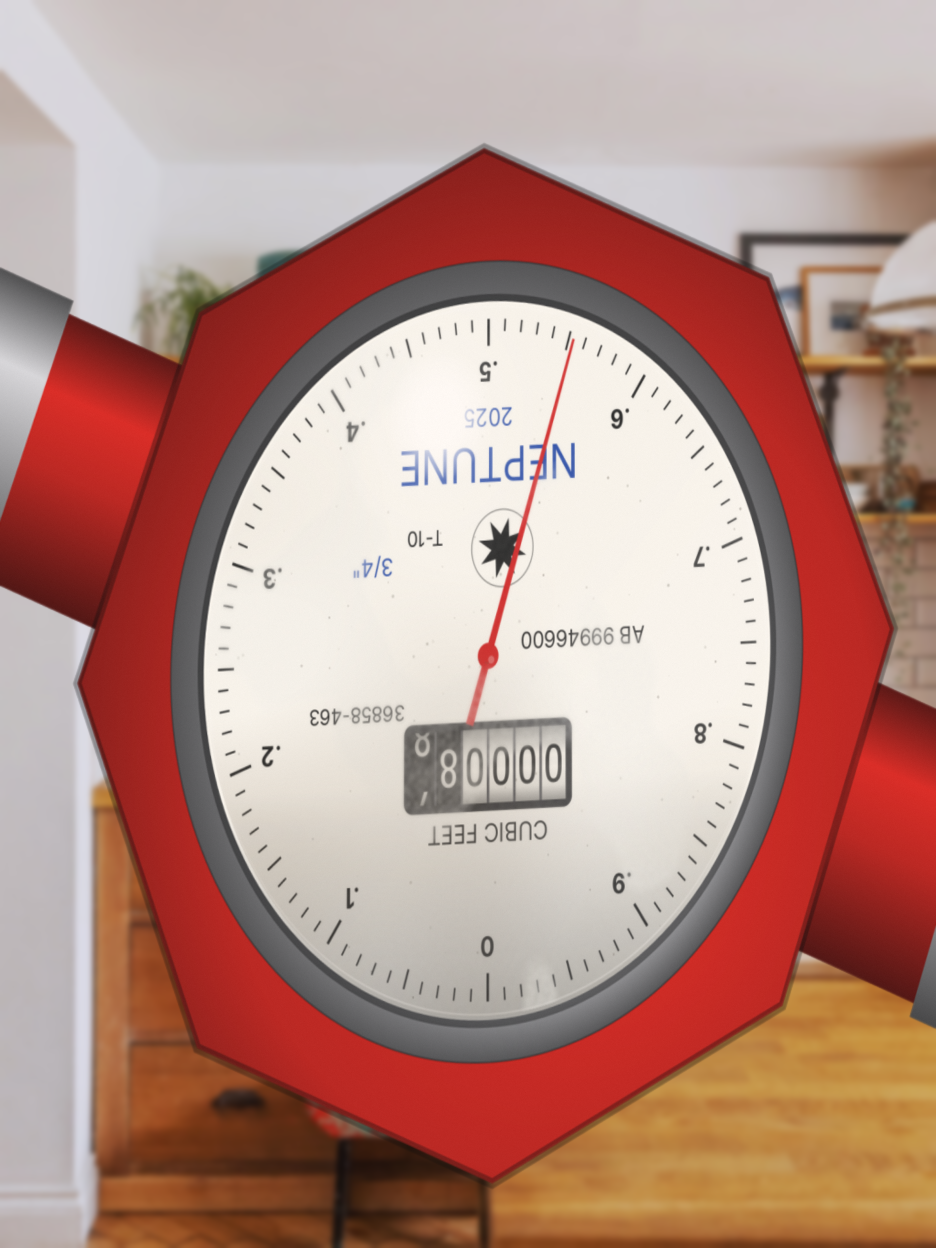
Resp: 87.55 ft³
